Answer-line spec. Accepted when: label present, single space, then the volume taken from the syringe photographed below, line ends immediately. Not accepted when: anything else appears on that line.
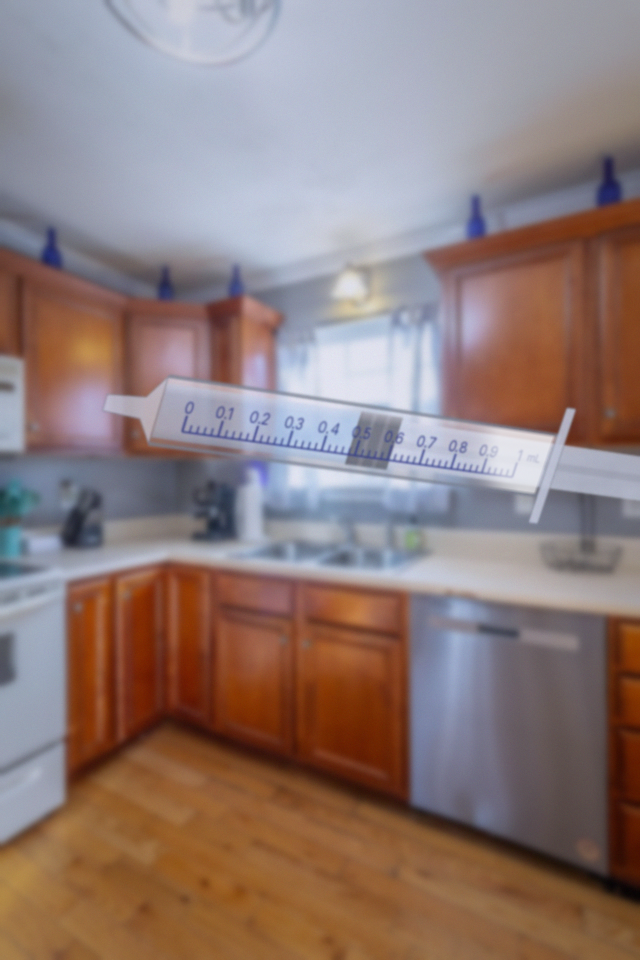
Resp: 0.48 mL
